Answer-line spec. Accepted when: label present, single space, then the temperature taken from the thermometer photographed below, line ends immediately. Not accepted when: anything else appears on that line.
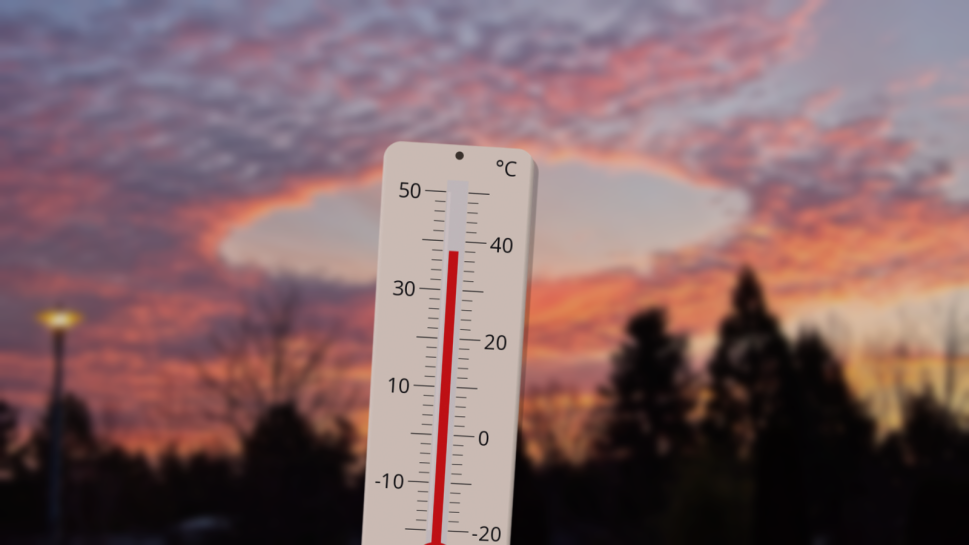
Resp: 38 °C
